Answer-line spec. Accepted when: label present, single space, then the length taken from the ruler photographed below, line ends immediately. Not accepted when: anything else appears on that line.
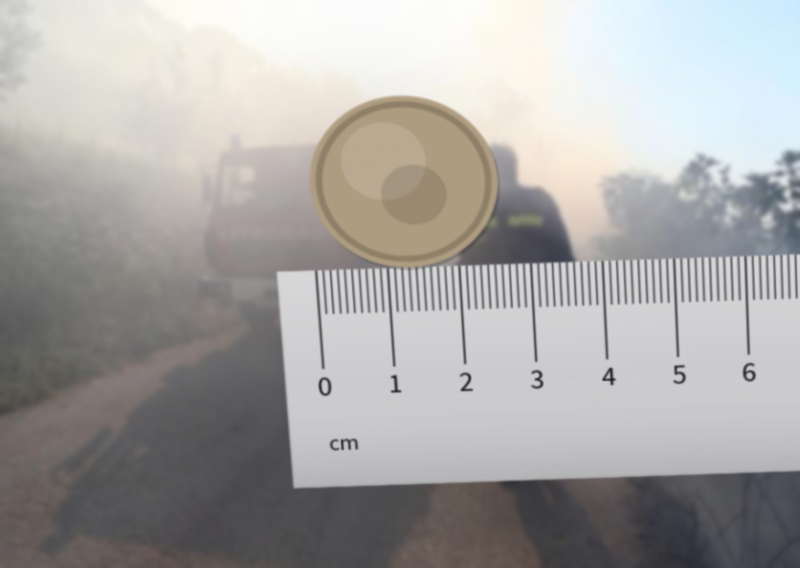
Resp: 2.6 cm
